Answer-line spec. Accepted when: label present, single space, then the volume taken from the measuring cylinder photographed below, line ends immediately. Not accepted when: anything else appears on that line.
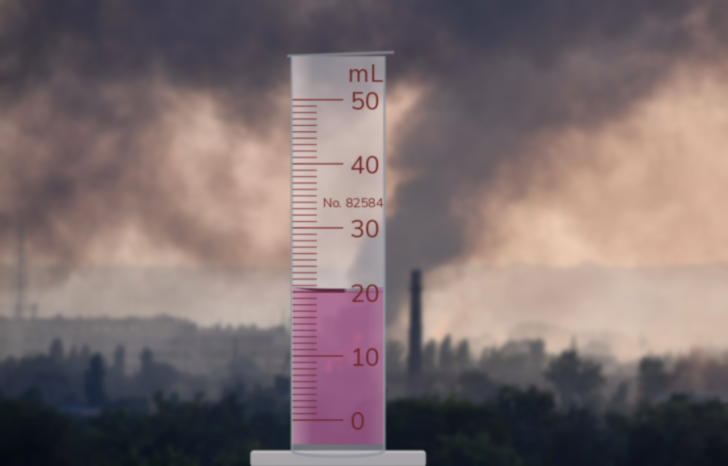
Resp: 20 mL
